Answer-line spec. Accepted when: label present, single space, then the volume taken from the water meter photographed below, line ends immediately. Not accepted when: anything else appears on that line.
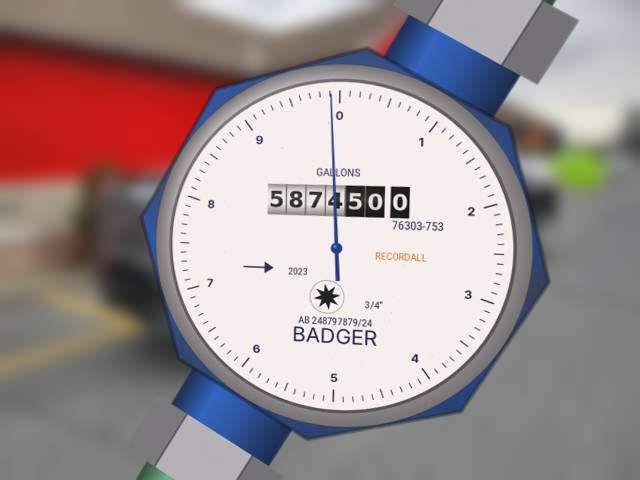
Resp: 5874499.9 gal
